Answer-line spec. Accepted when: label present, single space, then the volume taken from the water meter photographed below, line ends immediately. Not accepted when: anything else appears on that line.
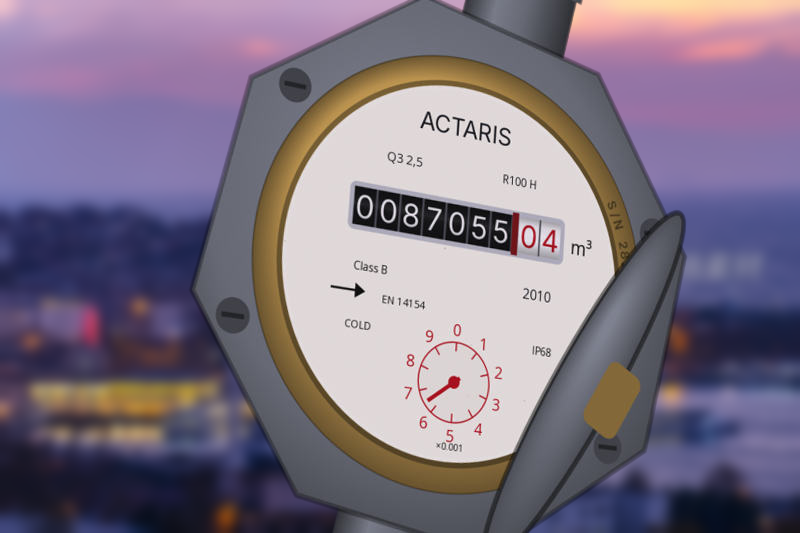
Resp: 87055.046 m³
